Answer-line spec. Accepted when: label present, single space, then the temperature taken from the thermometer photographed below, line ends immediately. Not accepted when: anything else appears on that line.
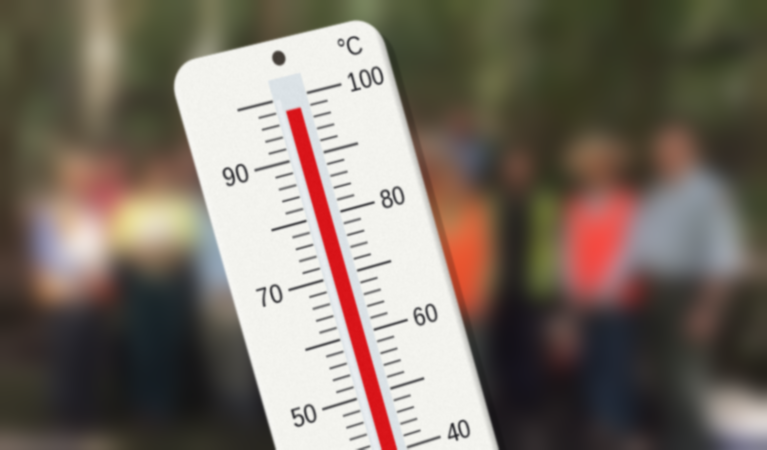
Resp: 98 °C
